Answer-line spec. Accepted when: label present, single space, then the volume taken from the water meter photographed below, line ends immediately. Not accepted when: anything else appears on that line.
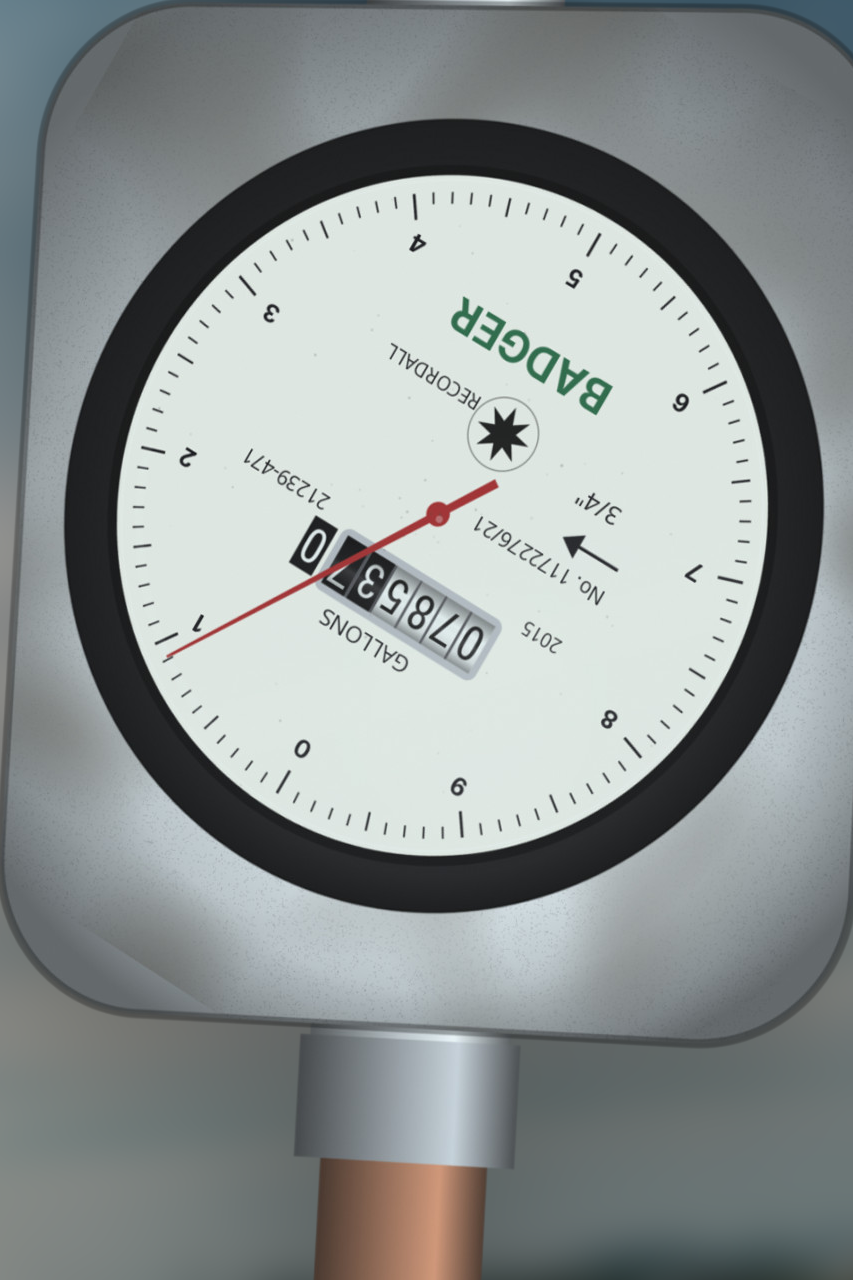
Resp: 785370.9 gal
